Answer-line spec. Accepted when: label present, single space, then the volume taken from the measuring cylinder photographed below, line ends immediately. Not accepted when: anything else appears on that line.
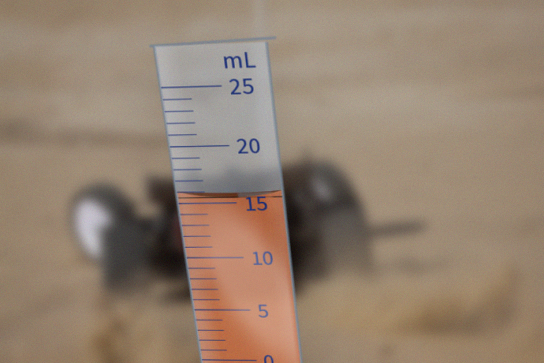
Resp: 15.5 mL
